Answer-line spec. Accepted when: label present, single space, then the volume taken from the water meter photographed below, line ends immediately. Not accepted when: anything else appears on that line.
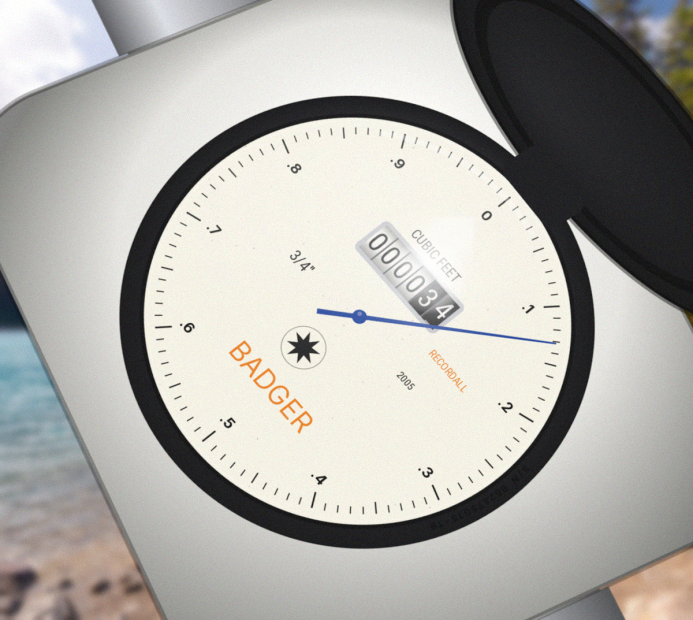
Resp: 34.13 ft³
